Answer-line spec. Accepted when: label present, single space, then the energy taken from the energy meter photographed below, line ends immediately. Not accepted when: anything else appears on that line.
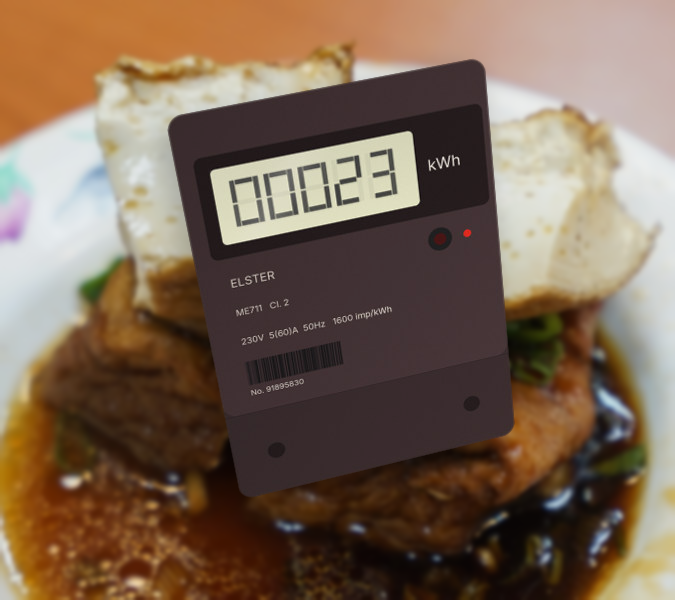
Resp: 23 kWh
